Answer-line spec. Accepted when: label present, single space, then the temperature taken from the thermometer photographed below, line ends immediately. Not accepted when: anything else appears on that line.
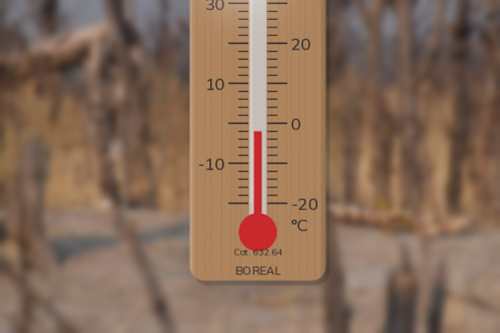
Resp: -2 °C
